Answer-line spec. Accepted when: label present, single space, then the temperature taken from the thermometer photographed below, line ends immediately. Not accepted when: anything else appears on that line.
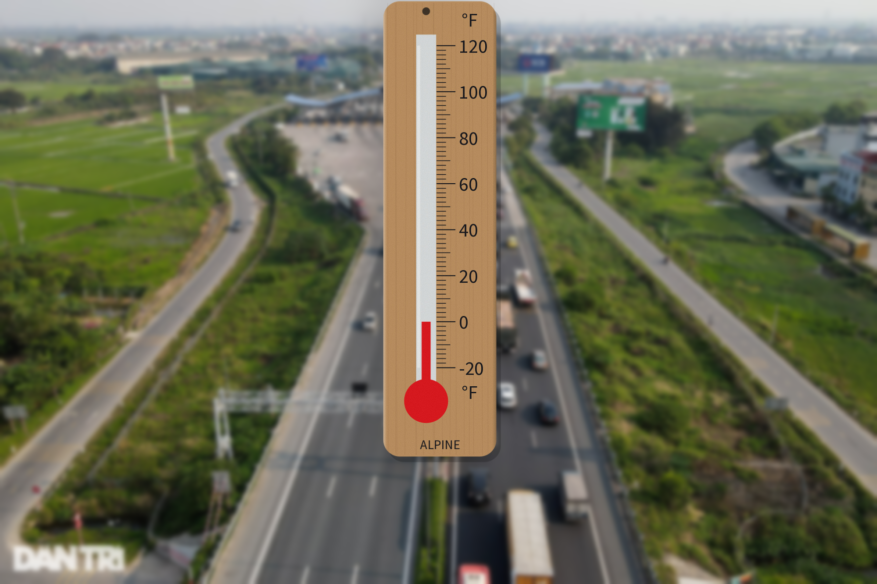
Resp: 0 °F
